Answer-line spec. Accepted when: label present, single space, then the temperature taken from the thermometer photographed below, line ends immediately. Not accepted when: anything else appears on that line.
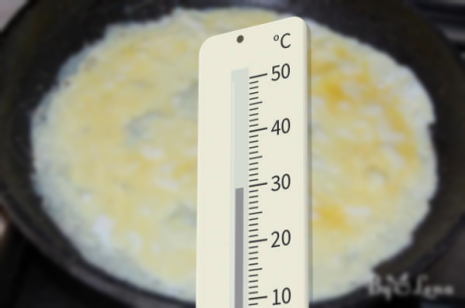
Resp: 30 °C
